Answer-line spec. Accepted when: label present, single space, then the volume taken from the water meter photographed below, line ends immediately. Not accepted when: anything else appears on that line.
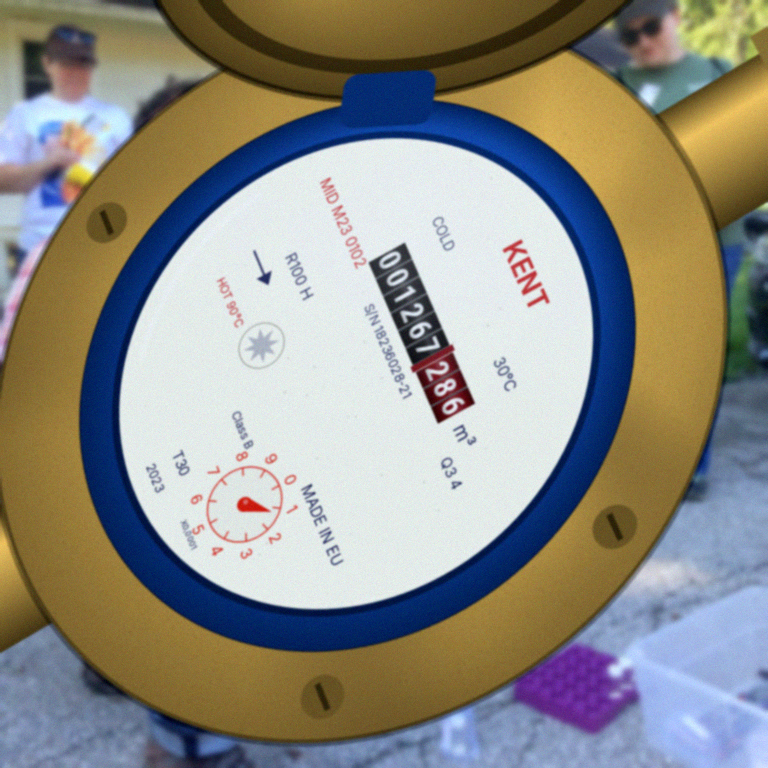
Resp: 1267.2861 m³
